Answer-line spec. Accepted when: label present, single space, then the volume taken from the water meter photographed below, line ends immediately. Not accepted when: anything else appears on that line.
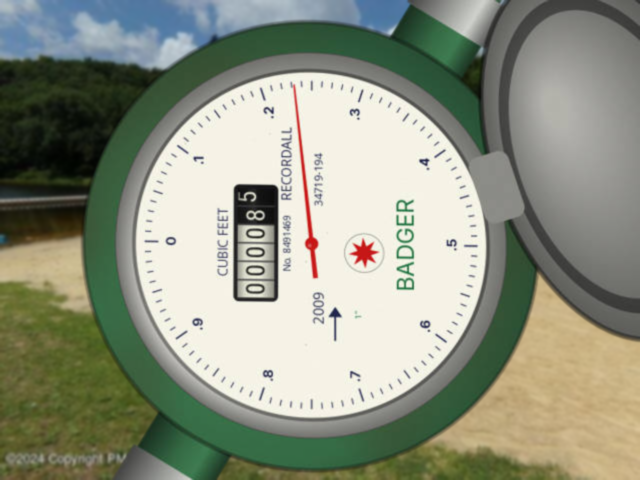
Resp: 85.23 ft³
